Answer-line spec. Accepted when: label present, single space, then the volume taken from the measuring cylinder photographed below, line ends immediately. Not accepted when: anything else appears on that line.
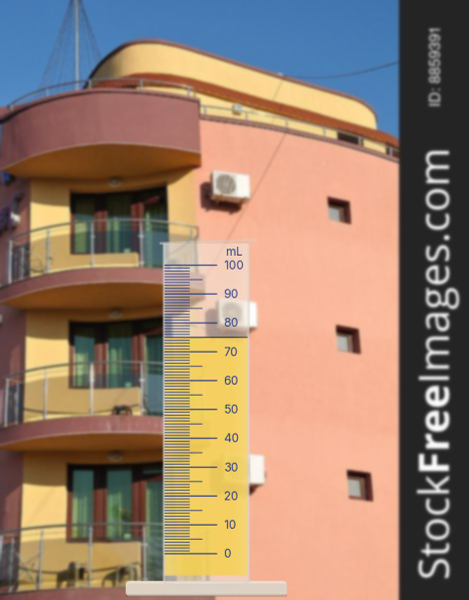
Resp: 75 mL
